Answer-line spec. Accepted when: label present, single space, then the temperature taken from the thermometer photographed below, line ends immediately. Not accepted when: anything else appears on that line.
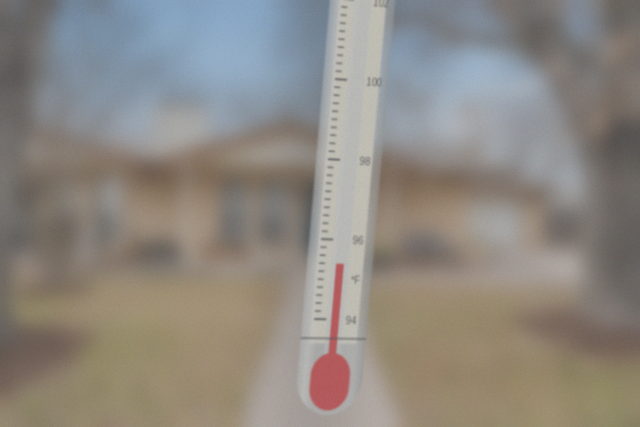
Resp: 95.4 °F
